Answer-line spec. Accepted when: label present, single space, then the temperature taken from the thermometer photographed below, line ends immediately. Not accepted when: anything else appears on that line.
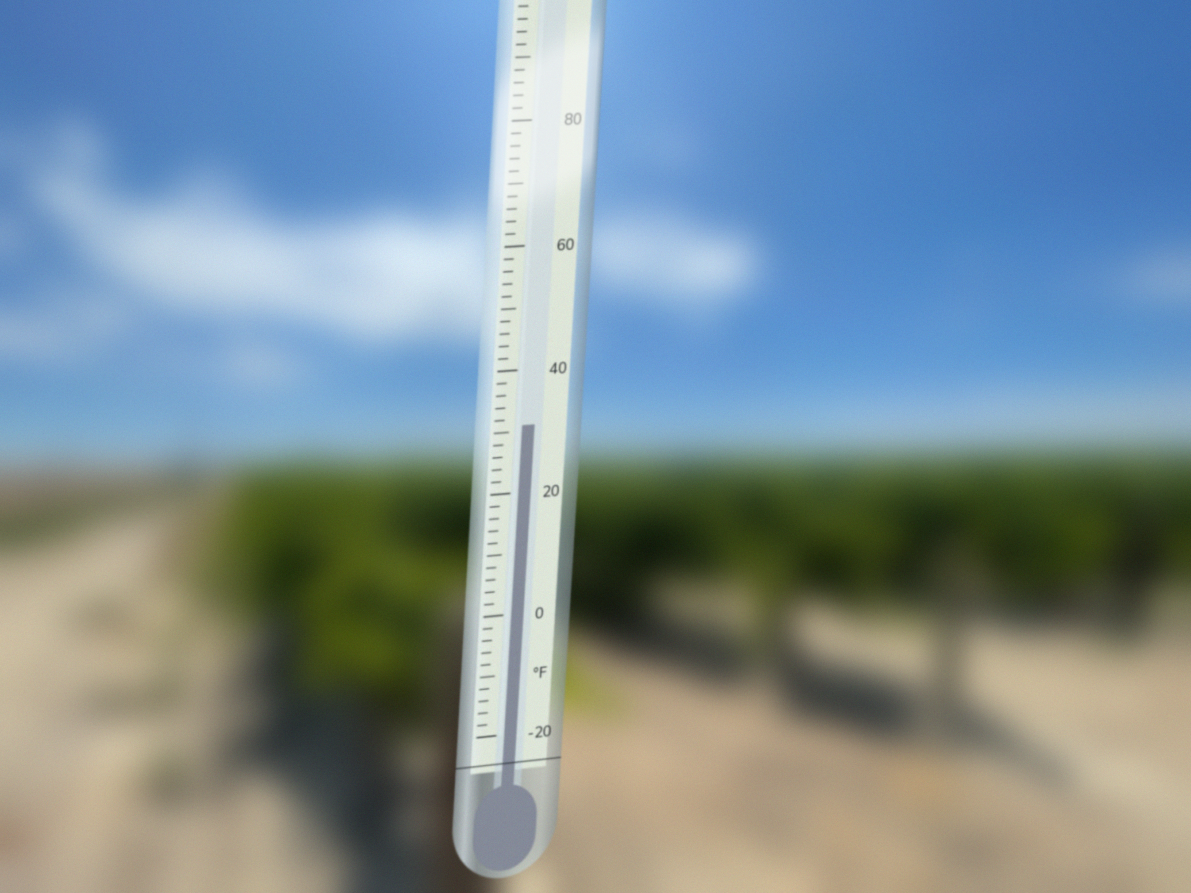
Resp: 31 °F
